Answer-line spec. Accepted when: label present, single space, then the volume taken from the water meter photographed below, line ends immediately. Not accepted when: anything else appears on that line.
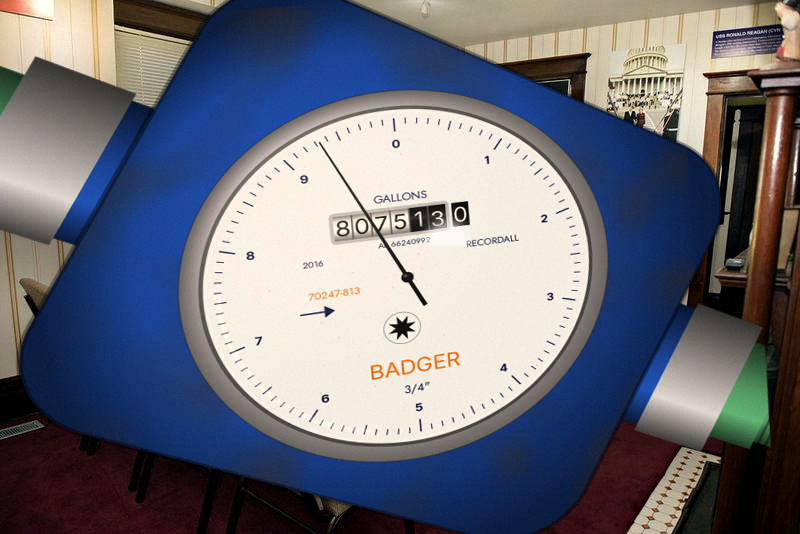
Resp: 8075129.3 gal
